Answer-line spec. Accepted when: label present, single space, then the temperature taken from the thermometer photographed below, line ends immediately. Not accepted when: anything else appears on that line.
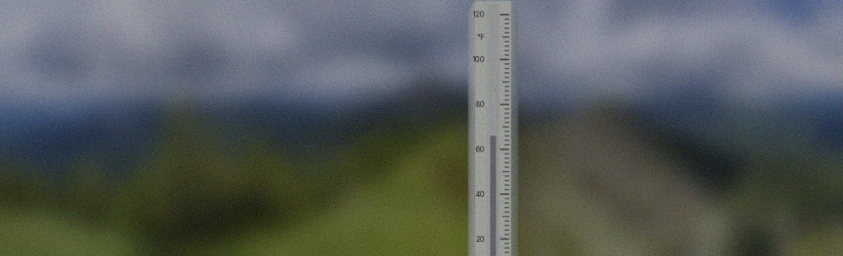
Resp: 66 °F
